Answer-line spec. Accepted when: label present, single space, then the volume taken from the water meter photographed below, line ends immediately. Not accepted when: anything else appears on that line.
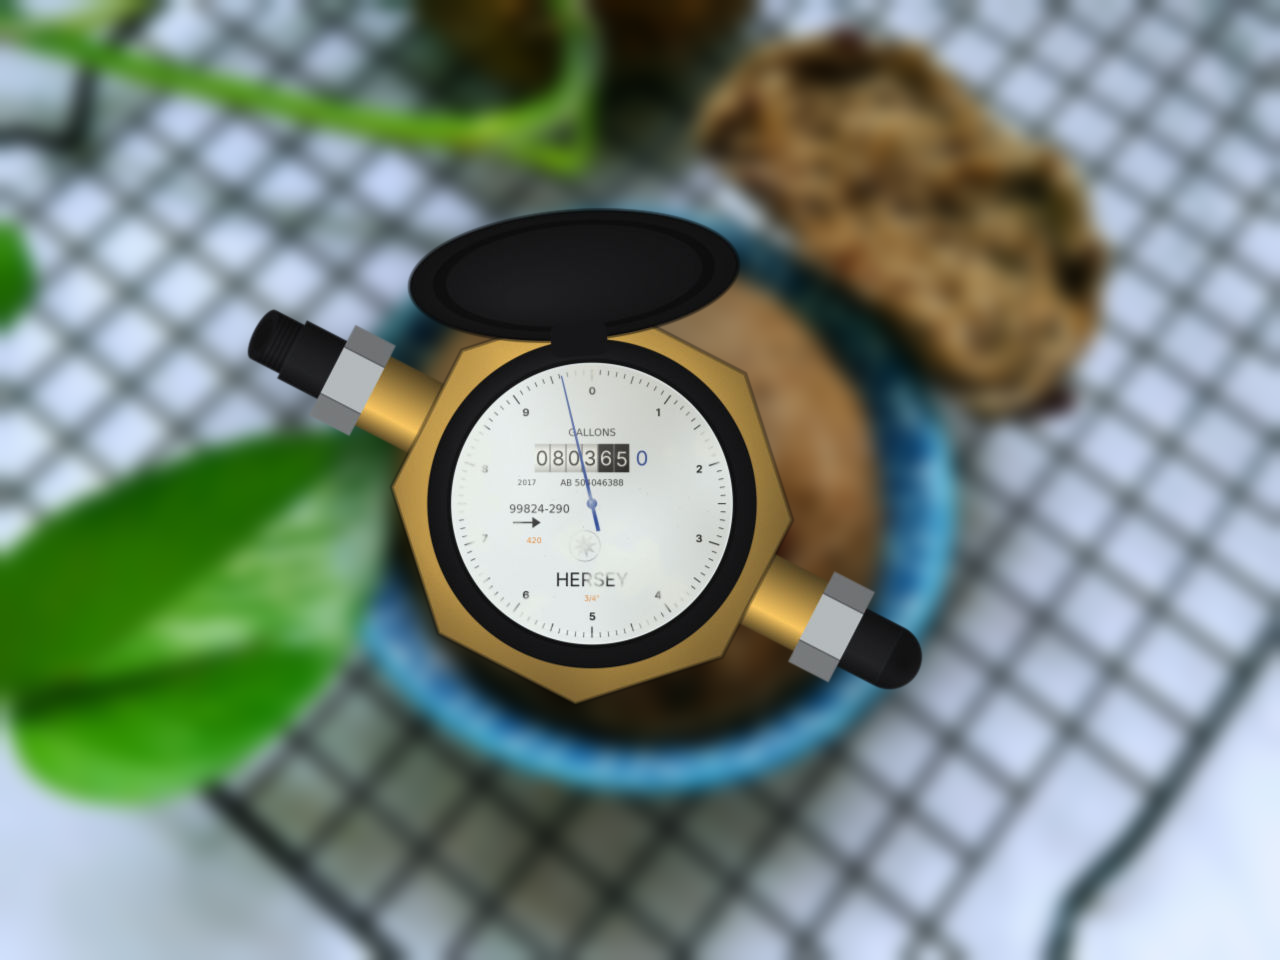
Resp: 803649.6 gal
